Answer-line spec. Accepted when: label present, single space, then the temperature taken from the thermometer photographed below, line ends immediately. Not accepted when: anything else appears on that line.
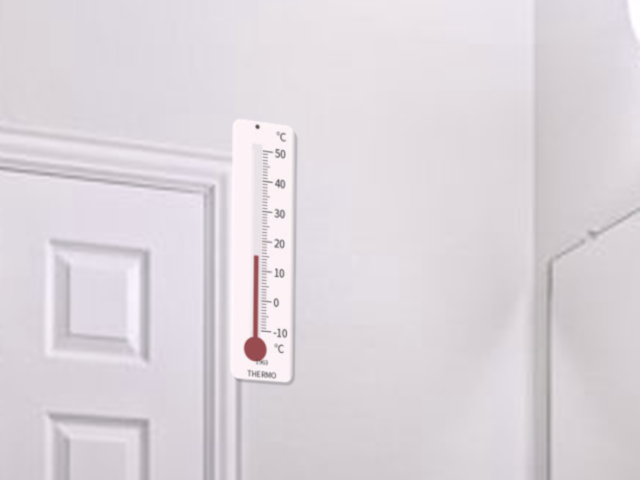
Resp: 15 °C
